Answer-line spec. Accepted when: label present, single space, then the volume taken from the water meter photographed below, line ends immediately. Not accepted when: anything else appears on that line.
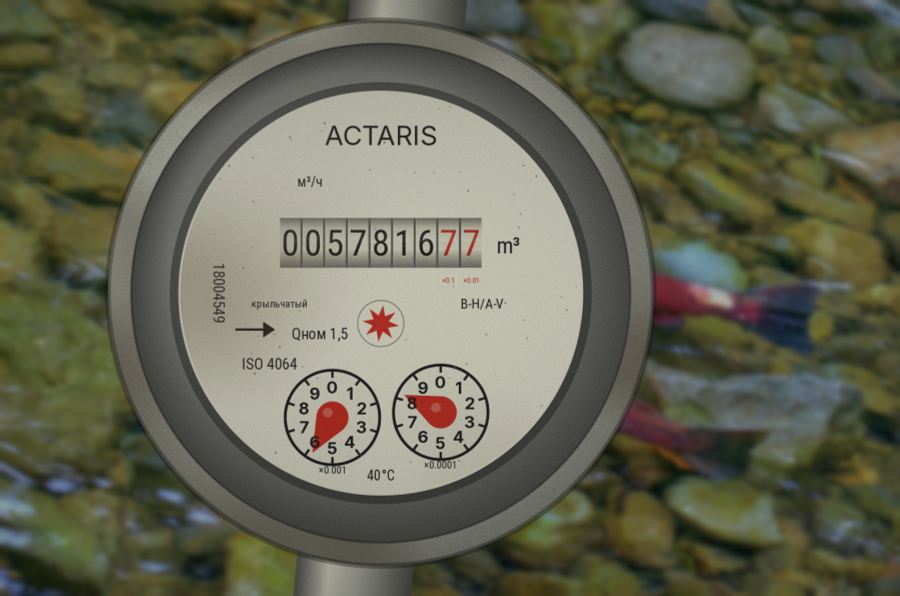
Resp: 57816.7758 m³
